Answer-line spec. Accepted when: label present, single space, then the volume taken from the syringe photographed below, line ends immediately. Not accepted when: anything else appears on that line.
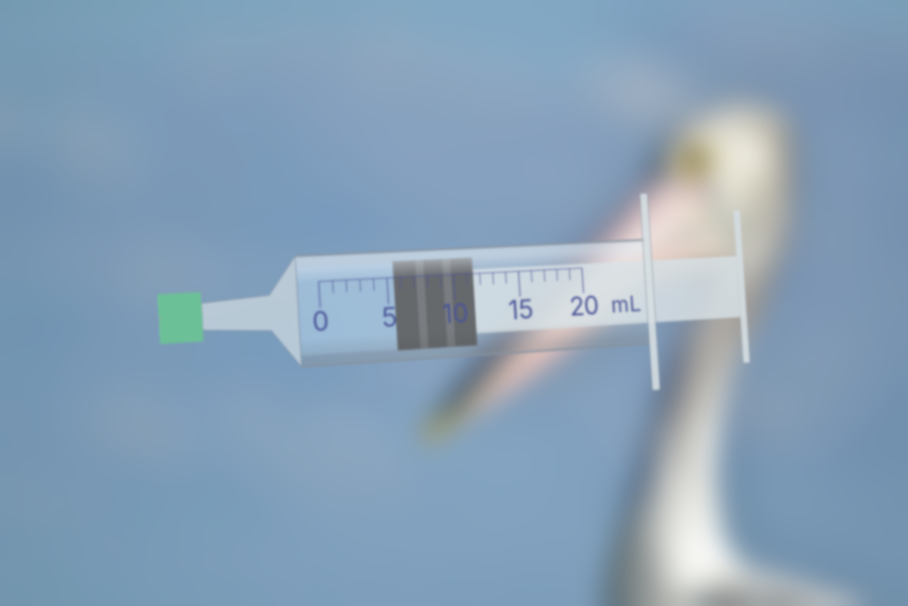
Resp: 5.5 mL
